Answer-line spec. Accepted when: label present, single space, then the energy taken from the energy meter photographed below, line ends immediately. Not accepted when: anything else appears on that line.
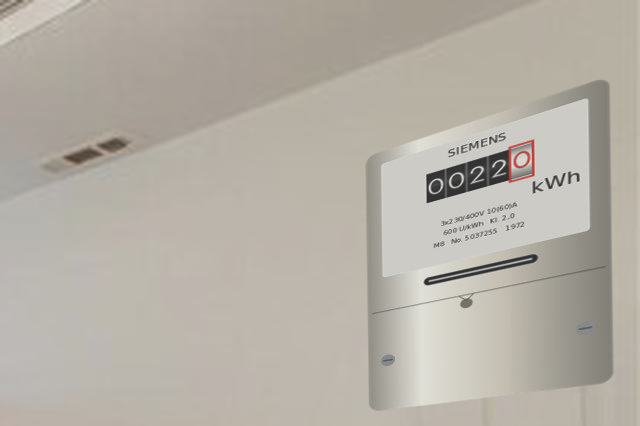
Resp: 22.0 kWh
